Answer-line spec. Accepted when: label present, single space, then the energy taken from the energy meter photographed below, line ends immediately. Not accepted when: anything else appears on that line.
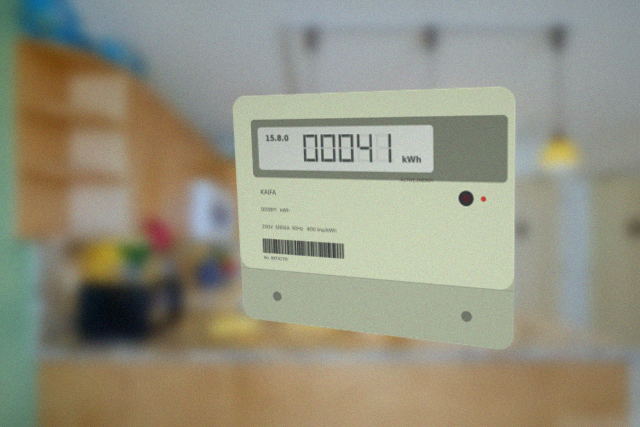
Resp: 41 kWh
